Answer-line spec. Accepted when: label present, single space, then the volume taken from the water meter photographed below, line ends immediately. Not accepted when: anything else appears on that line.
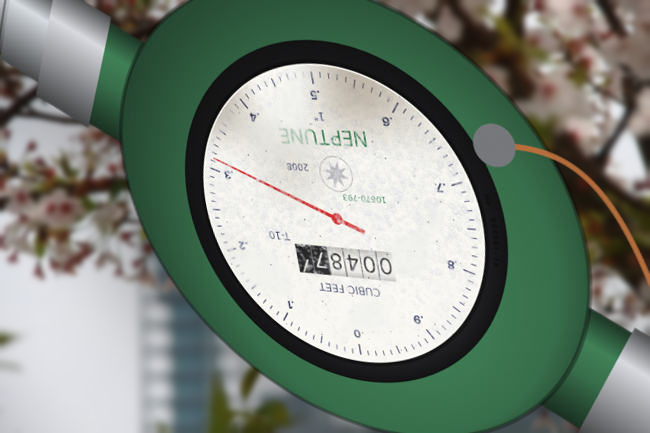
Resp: 4877.31 ft³
